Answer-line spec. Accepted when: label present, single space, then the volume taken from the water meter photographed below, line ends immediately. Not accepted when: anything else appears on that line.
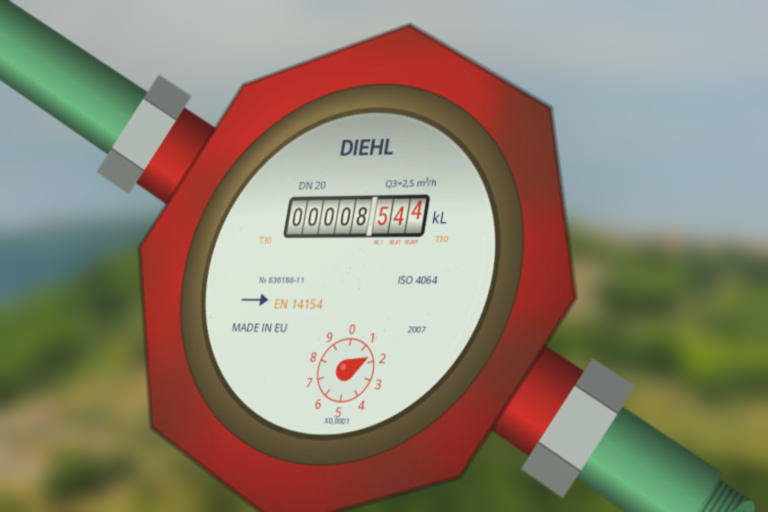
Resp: 8.5441 kL
